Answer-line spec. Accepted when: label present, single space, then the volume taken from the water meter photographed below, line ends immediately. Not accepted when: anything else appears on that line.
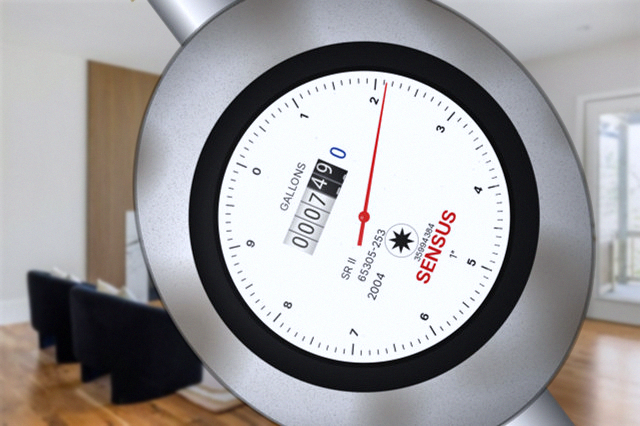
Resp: 7492.1 gal
